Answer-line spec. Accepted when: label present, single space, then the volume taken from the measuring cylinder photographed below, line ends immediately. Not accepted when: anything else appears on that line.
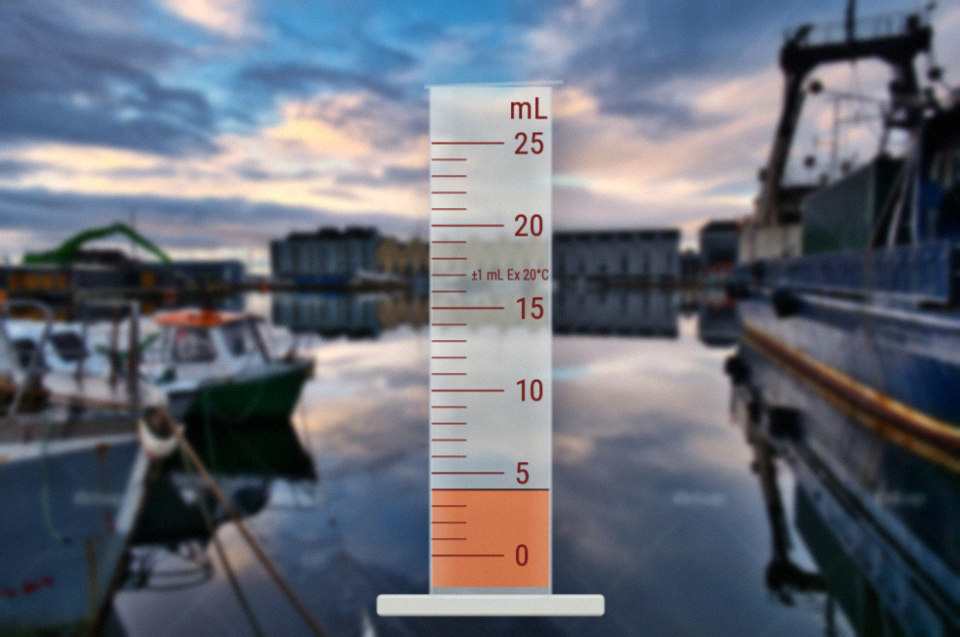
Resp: 4 mL
